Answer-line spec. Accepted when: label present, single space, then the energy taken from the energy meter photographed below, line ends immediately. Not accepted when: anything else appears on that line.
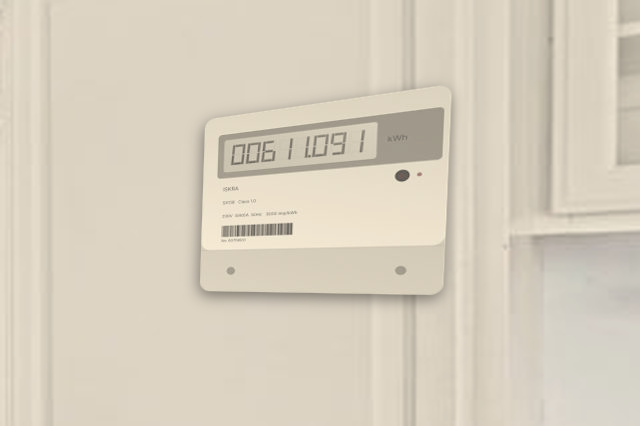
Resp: 611.091 kWh
